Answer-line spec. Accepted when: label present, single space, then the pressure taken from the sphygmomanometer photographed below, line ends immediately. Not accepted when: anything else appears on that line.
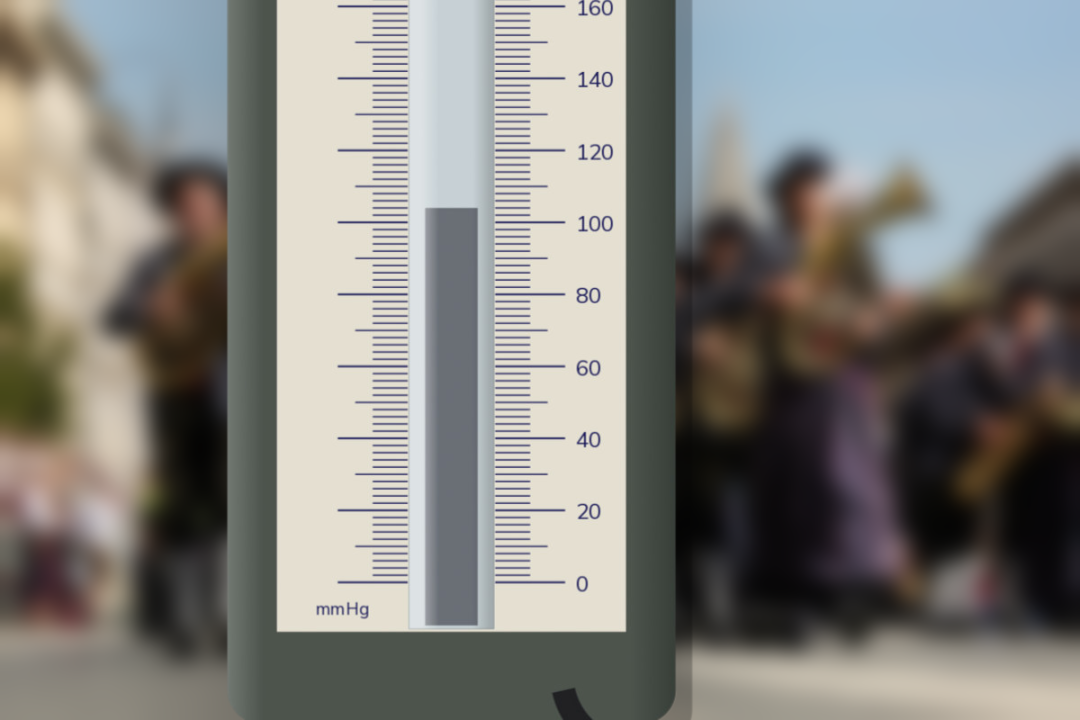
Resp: 104 mmHg
